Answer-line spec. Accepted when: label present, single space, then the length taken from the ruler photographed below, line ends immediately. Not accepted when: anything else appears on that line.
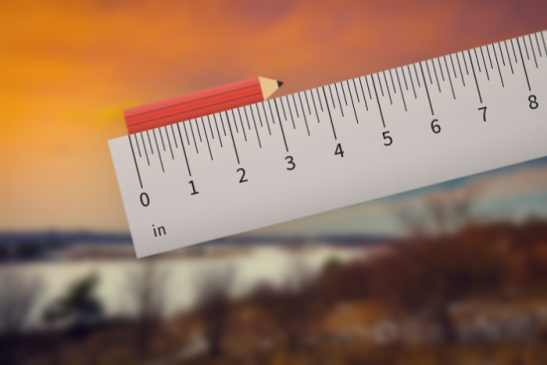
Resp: 3.25 in
